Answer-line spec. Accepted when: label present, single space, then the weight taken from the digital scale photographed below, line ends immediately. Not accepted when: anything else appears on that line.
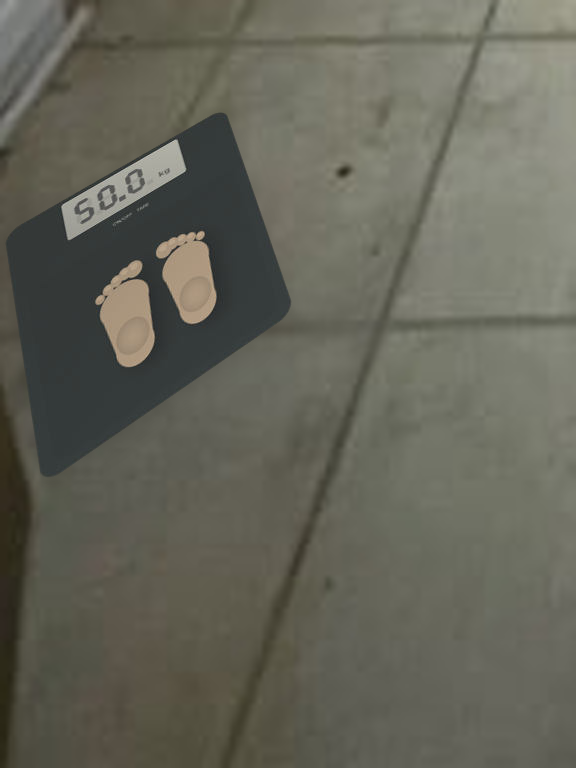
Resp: 50.0 kg
